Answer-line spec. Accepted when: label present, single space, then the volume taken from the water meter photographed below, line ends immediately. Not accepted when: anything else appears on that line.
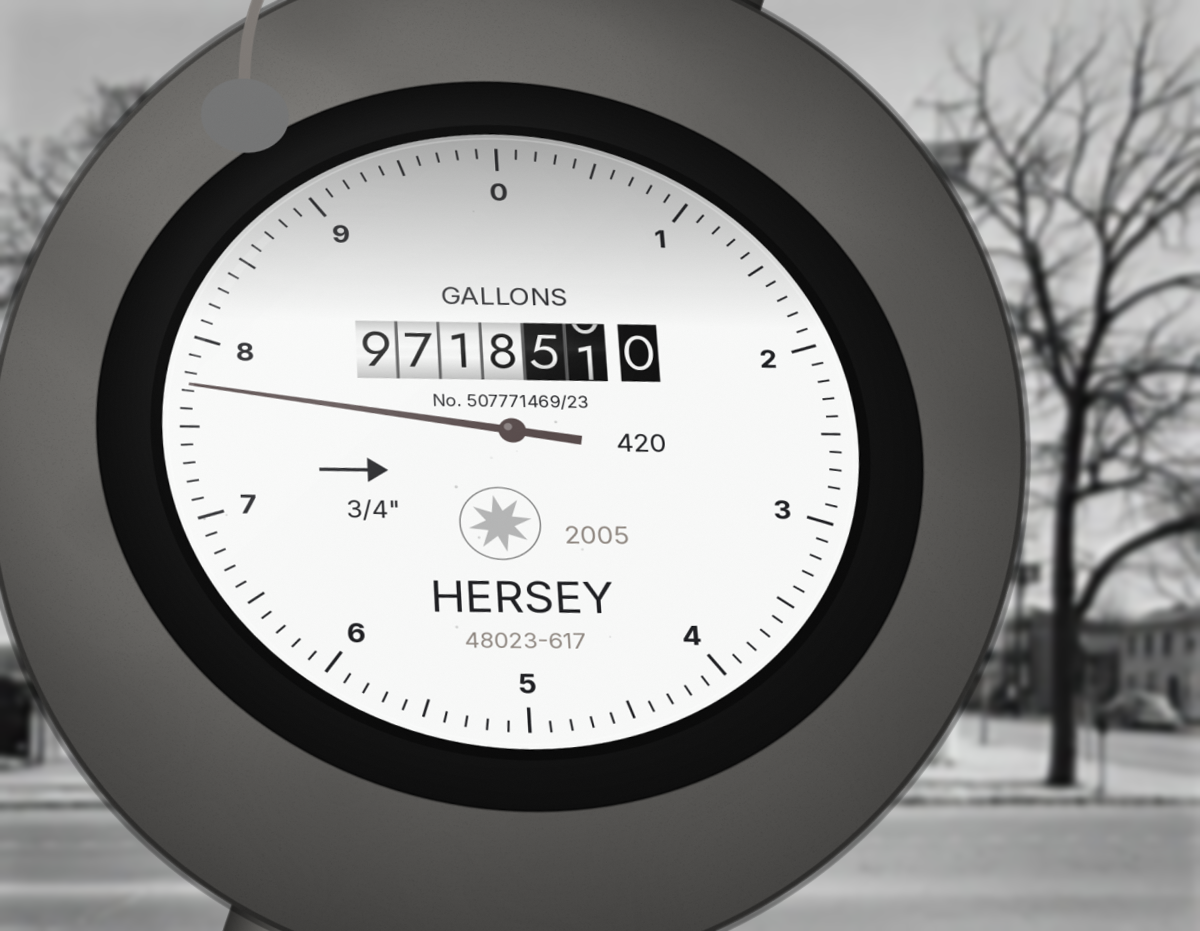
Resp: 9718507.7 gal
